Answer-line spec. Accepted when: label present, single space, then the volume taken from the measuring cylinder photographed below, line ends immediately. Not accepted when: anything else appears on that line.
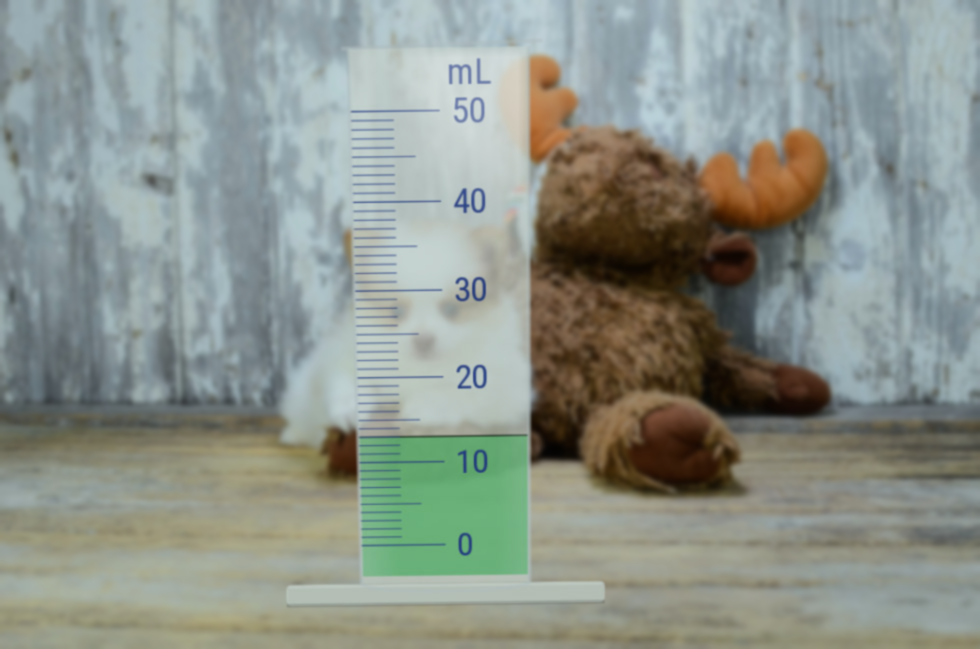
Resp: 13 mL
